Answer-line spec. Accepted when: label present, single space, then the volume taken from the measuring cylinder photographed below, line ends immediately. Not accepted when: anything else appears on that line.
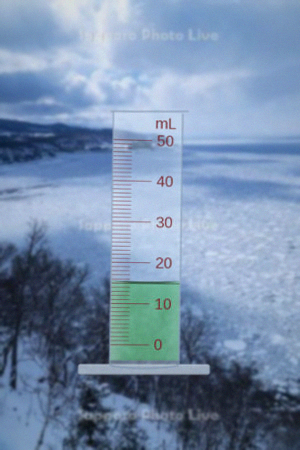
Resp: 15 mL
